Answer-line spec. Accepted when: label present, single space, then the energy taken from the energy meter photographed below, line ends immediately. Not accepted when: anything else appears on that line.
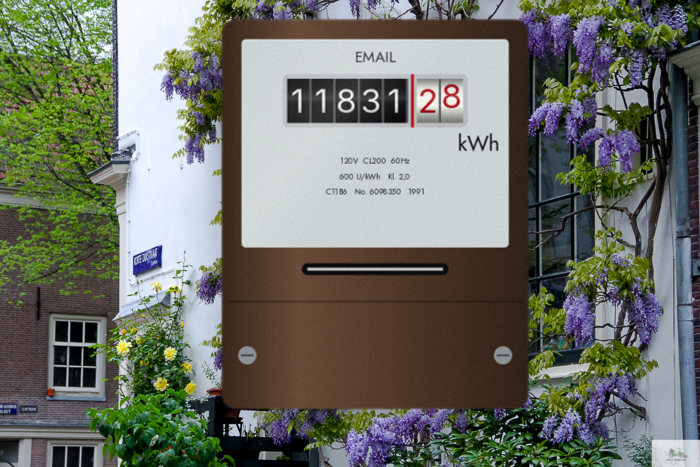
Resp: 11831.28 kWh
